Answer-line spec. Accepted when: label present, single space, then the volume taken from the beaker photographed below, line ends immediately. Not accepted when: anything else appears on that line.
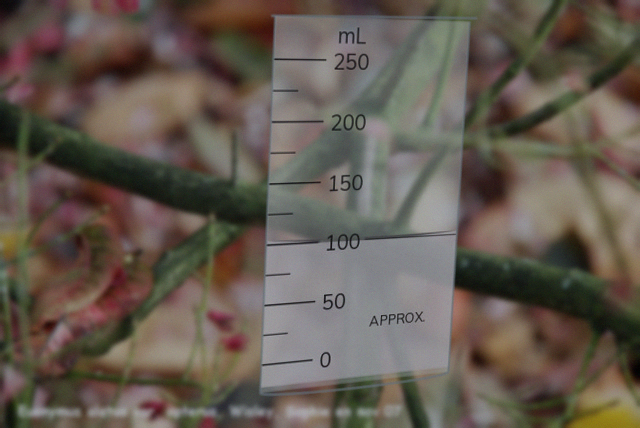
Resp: 100 mL
